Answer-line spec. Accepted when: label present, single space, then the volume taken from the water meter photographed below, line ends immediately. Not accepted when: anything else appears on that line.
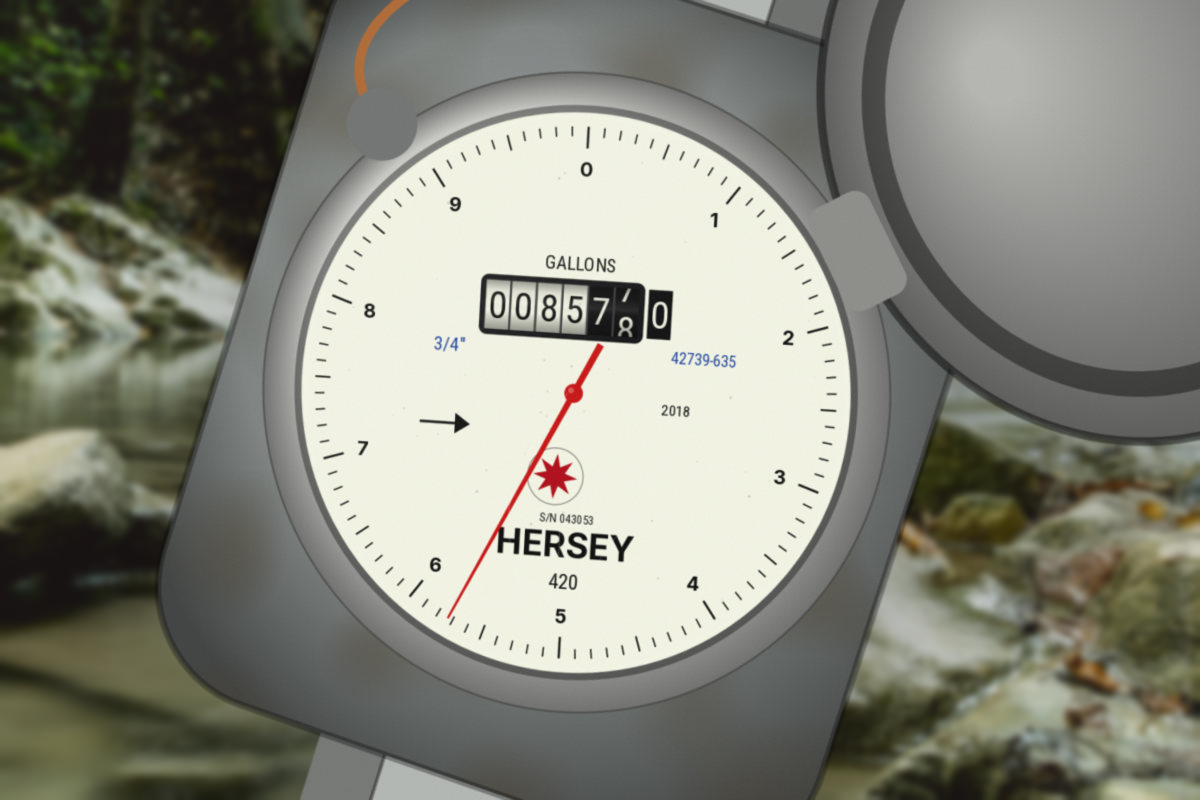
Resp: 85775.7 gal
